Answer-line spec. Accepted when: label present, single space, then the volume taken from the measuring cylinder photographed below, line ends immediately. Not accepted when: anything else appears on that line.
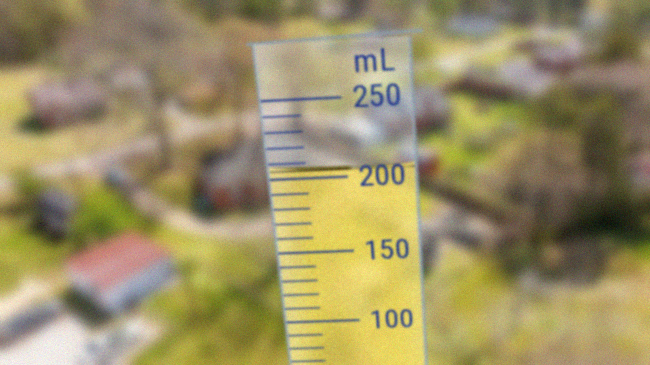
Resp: 205 mL
